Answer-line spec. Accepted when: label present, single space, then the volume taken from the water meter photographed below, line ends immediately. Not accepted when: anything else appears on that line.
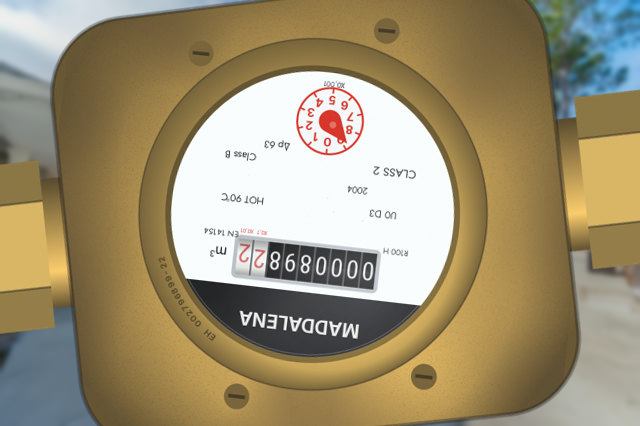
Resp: 898.218 m³
